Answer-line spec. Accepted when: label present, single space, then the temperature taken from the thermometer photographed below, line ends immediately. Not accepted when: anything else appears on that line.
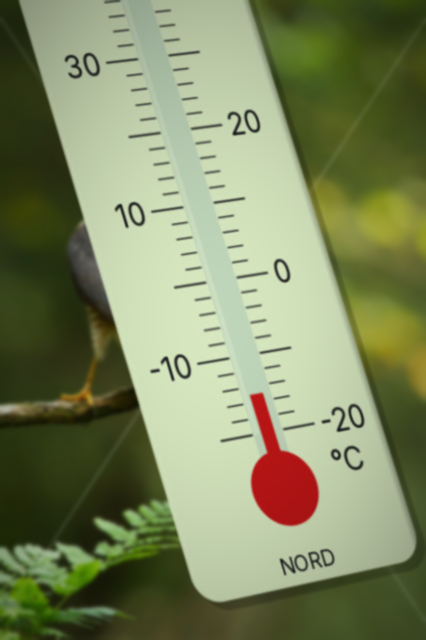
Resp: -15 °C
